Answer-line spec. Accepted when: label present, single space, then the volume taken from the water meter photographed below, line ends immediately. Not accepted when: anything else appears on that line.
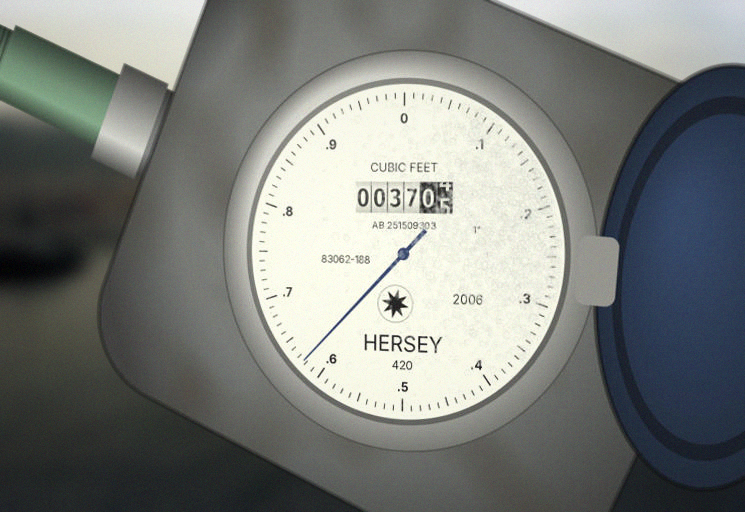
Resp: 3704.62 ft³
